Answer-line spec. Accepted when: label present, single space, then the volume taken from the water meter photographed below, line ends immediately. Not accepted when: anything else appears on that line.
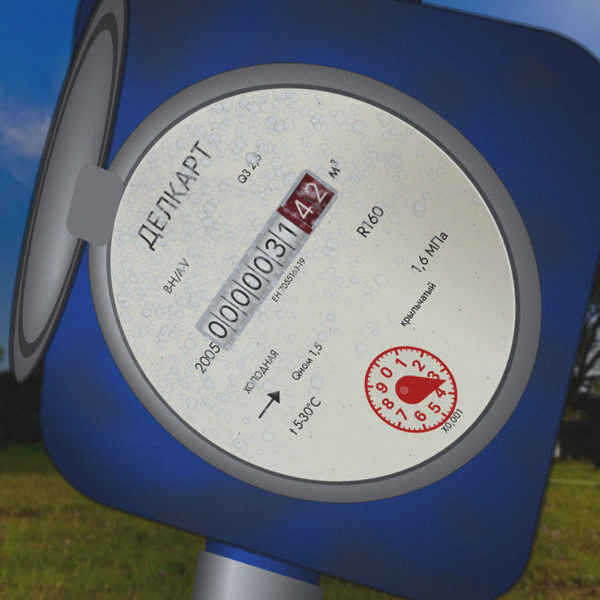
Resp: 31.423 m³
